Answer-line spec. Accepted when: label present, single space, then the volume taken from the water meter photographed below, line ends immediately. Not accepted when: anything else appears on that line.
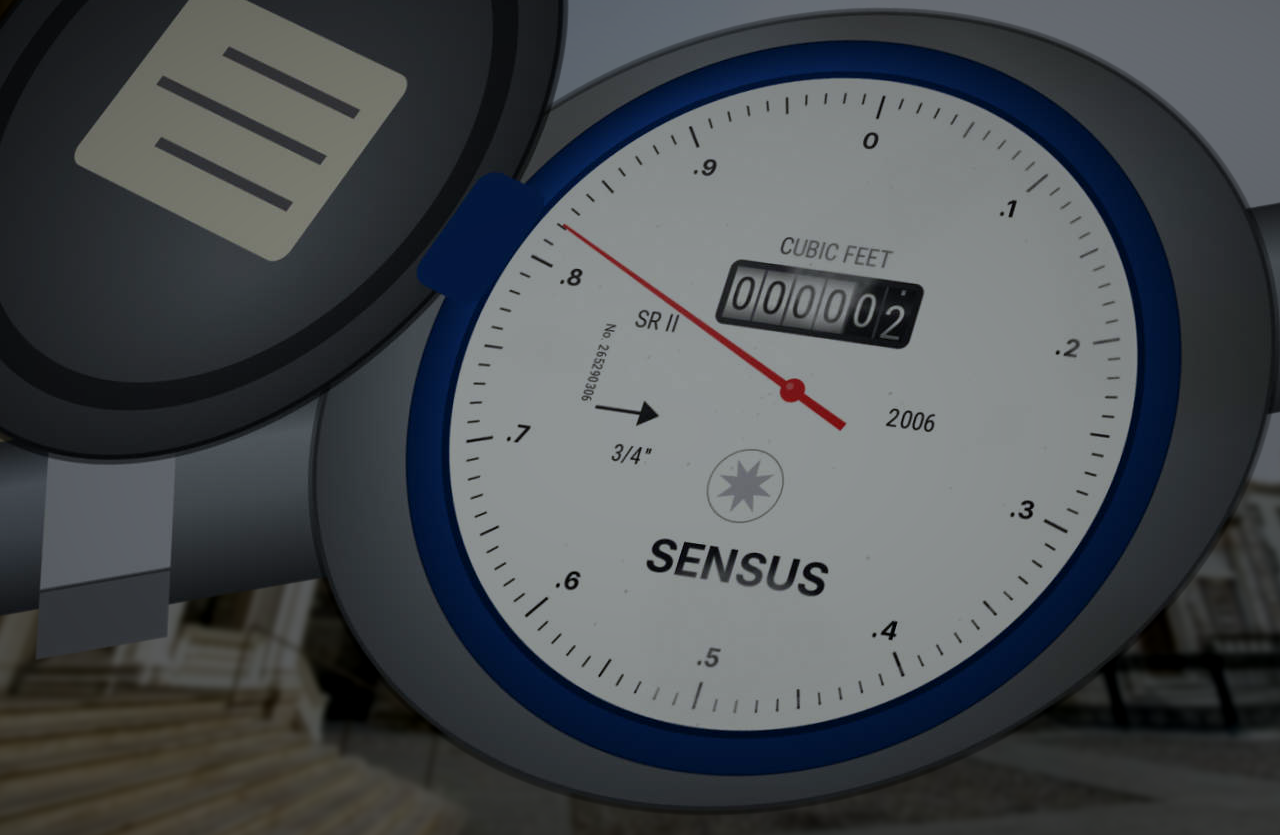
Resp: 1.82 ft³
